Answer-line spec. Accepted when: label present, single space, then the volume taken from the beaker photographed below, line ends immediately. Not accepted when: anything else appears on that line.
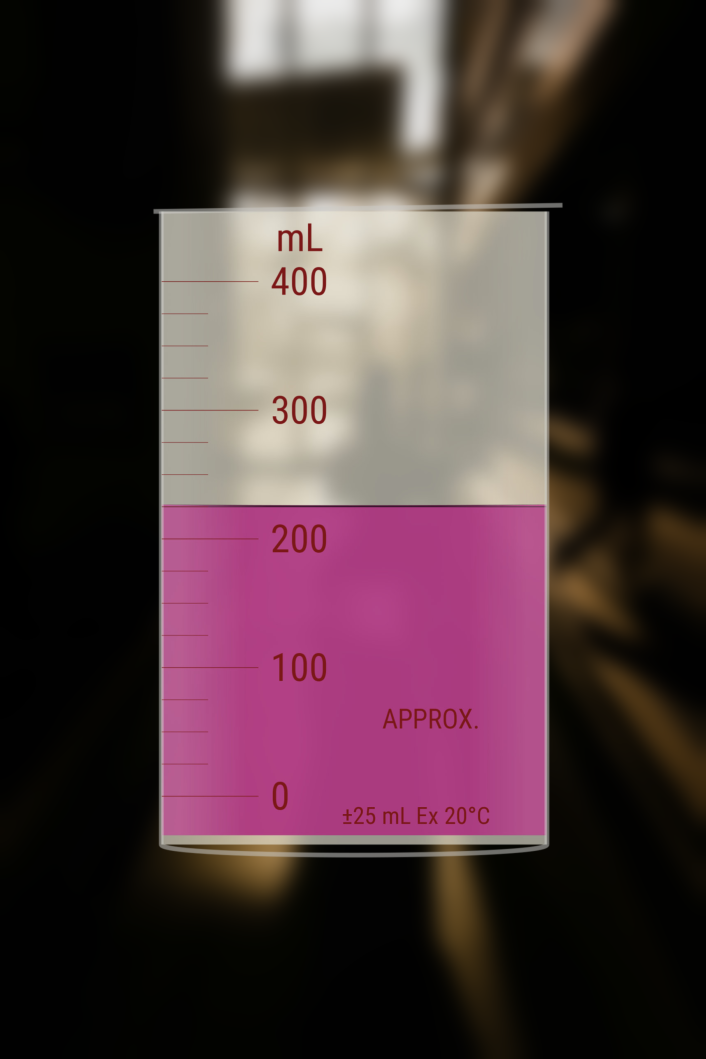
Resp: 225 mL
